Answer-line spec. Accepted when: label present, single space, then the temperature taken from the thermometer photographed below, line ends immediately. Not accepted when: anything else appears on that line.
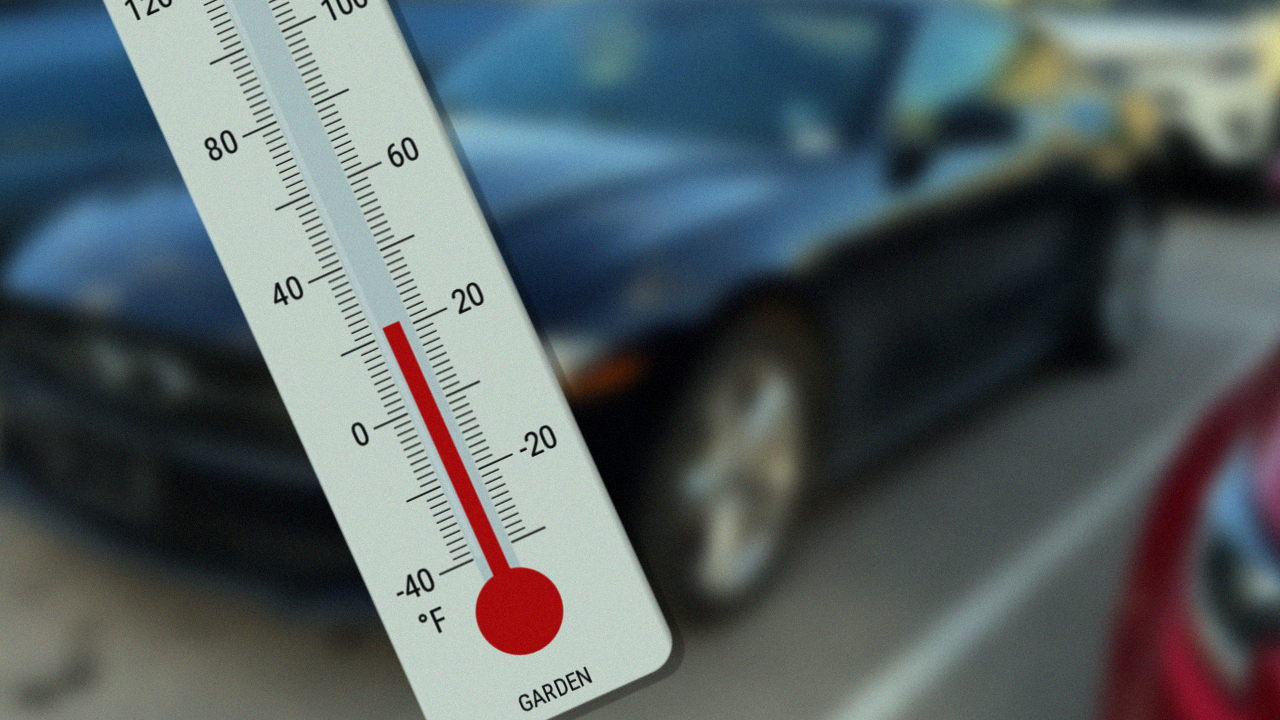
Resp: 22 °F
